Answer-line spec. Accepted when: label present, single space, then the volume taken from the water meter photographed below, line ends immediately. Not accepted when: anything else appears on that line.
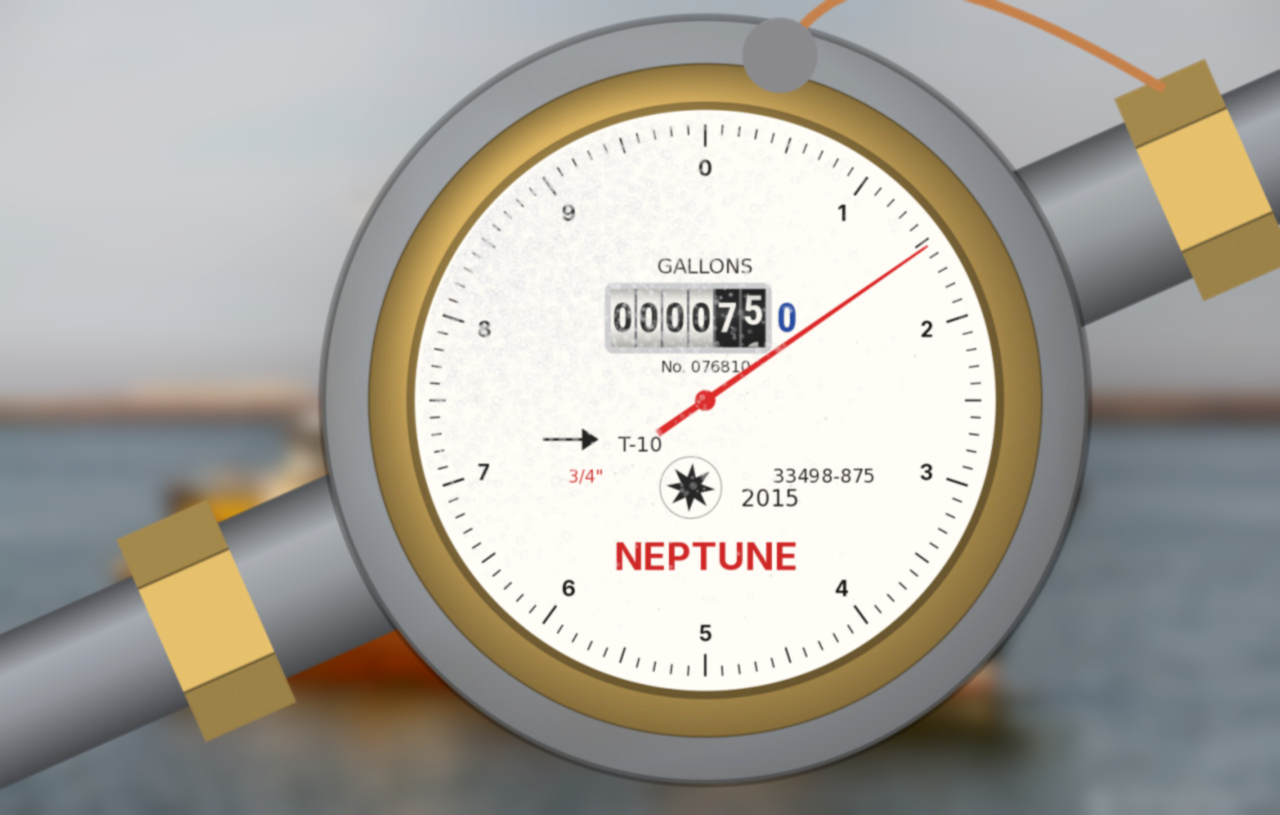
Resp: 751.5 gal
